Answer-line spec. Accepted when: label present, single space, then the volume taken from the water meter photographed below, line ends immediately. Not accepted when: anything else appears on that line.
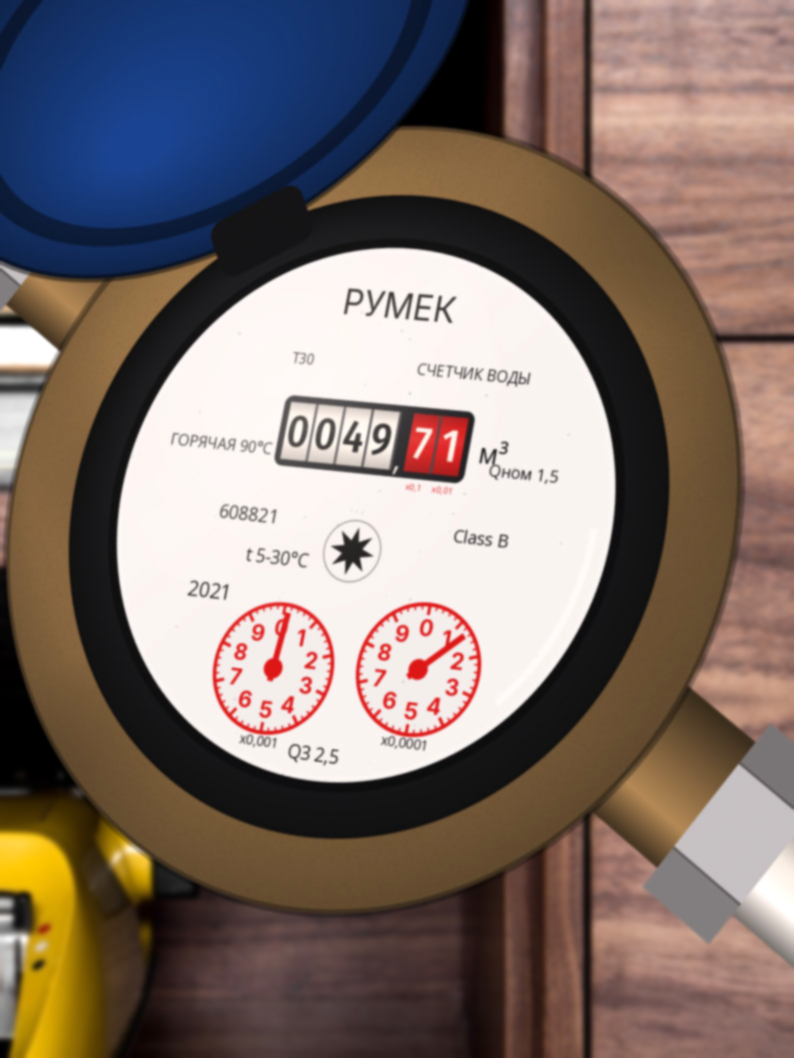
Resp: 49.7101 m³
